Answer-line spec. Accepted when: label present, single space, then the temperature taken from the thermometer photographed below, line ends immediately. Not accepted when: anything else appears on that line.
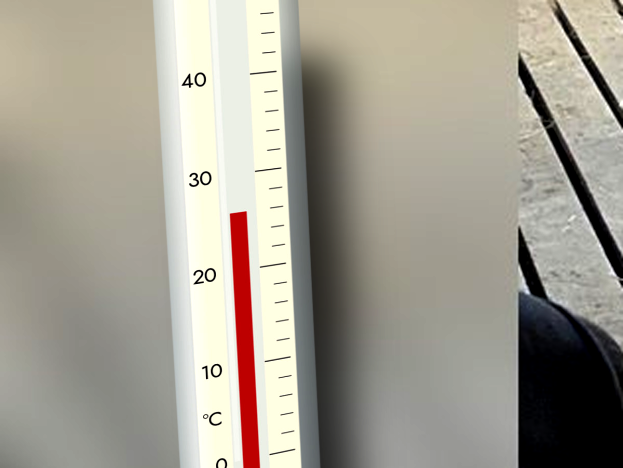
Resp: 26 °C
